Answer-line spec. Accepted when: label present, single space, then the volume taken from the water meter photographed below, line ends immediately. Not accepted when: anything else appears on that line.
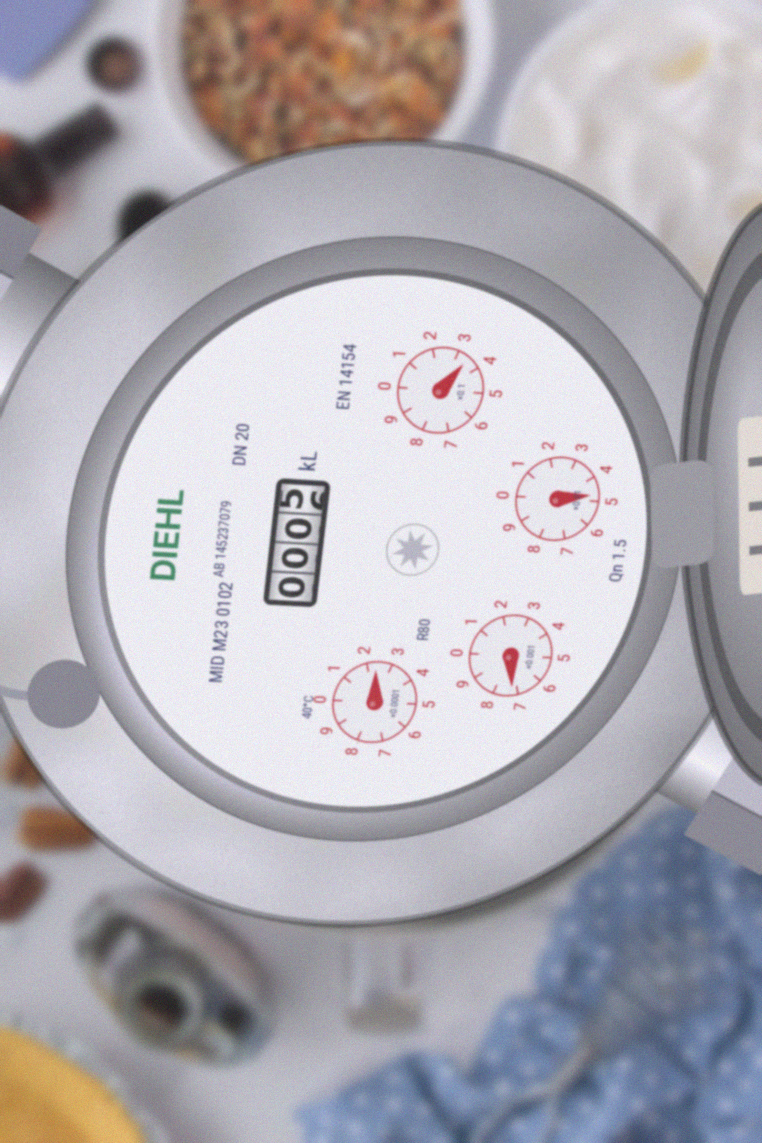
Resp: 5.3472 kL
